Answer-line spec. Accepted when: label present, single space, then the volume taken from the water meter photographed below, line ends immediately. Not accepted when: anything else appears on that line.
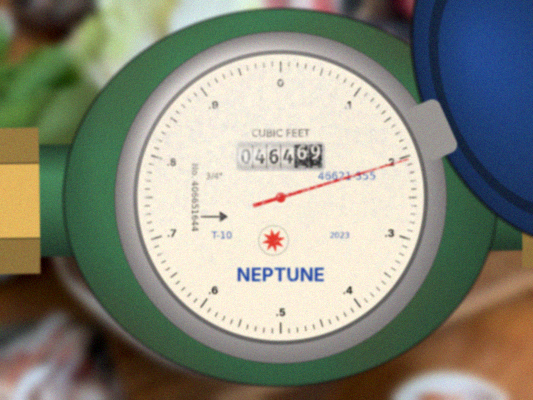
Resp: 46469.20 ft³
